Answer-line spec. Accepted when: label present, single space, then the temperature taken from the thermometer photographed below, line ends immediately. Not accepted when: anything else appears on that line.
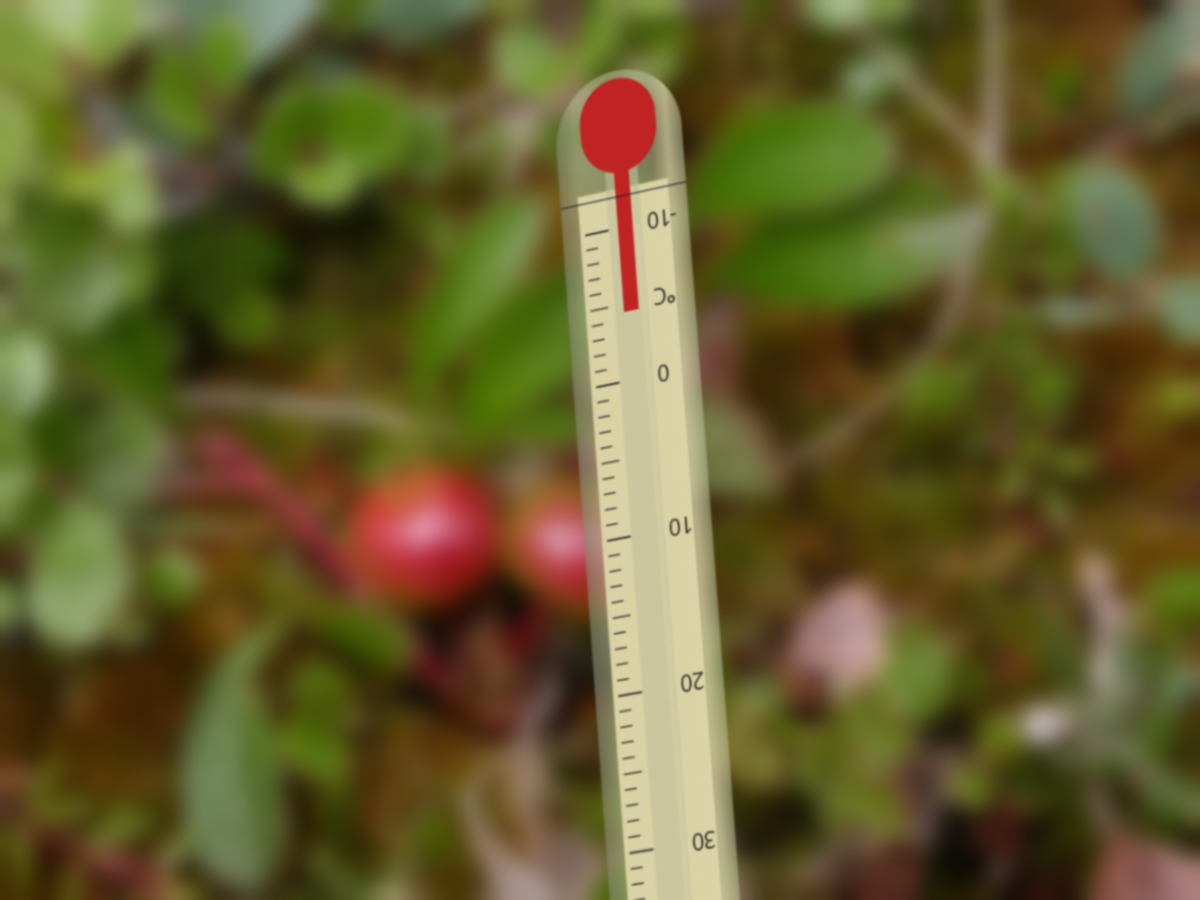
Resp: -4.5 °C
